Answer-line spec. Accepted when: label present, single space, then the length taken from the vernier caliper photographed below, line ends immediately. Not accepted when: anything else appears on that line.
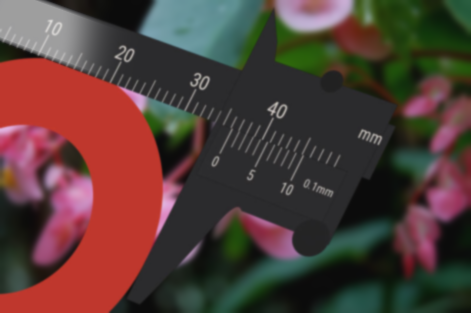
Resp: 36.2 mm
